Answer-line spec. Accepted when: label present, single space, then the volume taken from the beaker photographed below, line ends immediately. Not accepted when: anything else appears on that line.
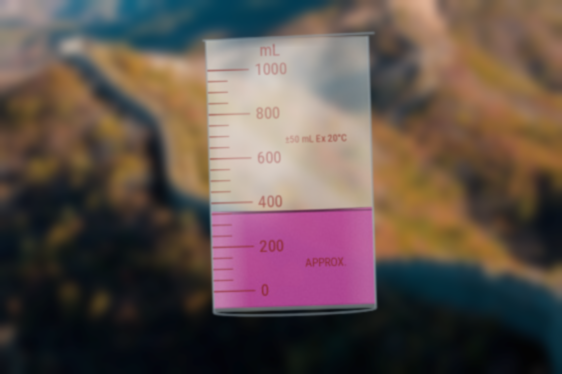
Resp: 350 mL
